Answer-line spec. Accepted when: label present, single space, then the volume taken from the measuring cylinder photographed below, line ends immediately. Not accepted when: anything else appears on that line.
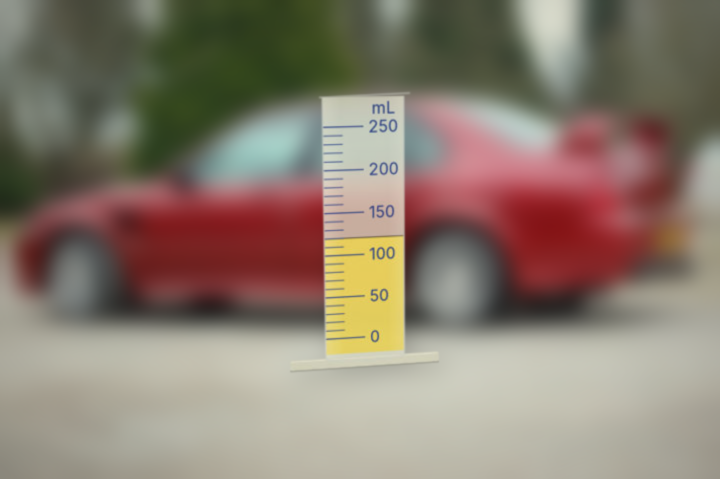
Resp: 120 mL
